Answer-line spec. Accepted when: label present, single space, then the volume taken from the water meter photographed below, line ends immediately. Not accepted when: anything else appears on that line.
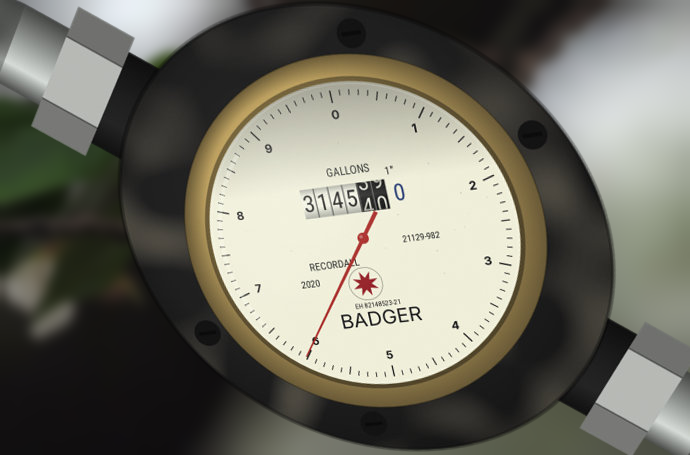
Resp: 3145396.0 gal
